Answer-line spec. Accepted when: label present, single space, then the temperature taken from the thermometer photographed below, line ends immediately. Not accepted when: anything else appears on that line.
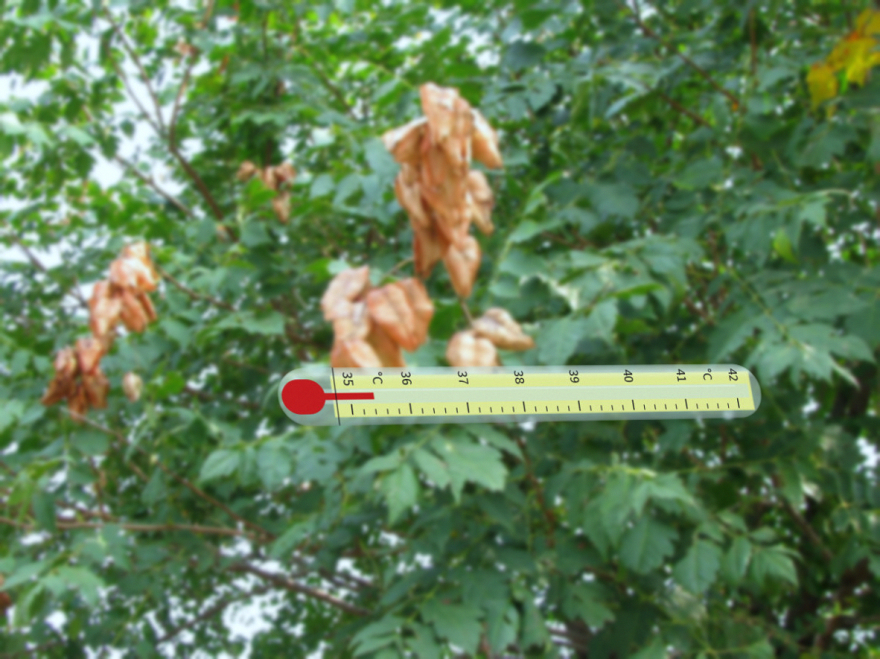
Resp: 35.4 °C
